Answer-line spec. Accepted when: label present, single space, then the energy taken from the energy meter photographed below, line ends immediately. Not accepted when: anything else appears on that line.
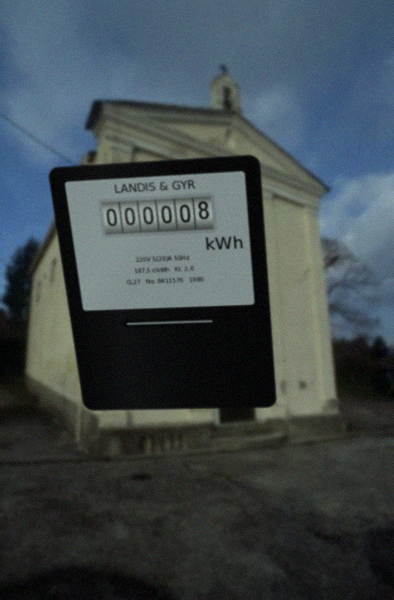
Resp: 8 kWh
